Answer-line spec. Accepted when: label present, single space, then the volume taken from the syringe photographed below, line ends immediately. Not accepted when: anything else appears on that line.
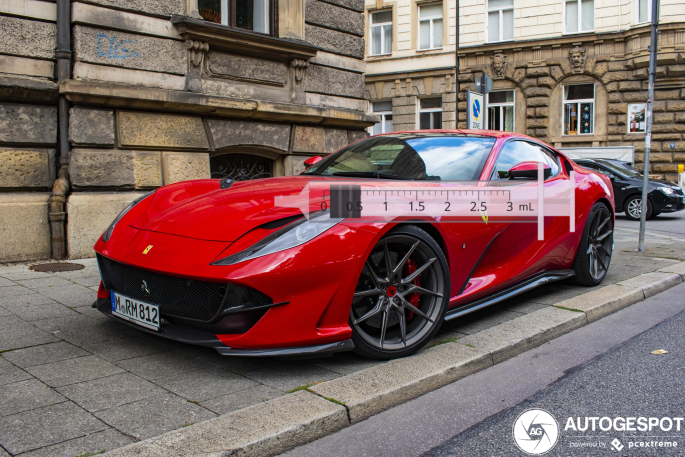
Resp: 0.1 mL
